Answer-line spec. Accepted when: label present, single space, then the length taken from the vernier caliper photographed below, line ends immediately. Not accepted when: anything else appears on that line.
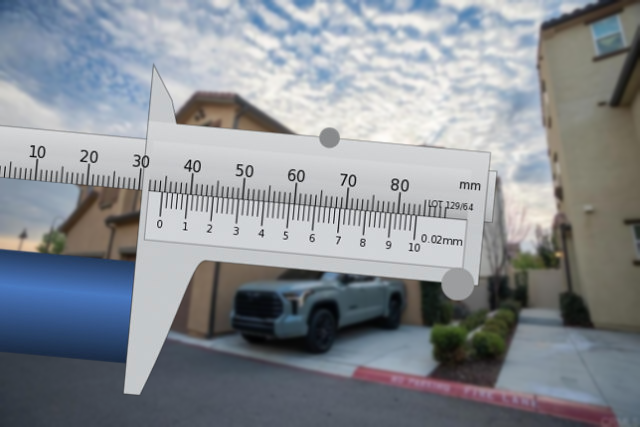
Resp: 34.5 mm
